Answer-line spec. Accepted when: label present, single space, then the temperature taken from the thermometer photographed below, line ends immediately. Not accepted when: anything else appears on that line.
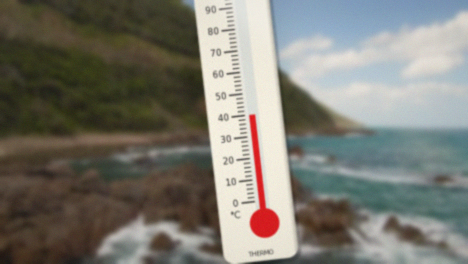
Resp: 40 °C
